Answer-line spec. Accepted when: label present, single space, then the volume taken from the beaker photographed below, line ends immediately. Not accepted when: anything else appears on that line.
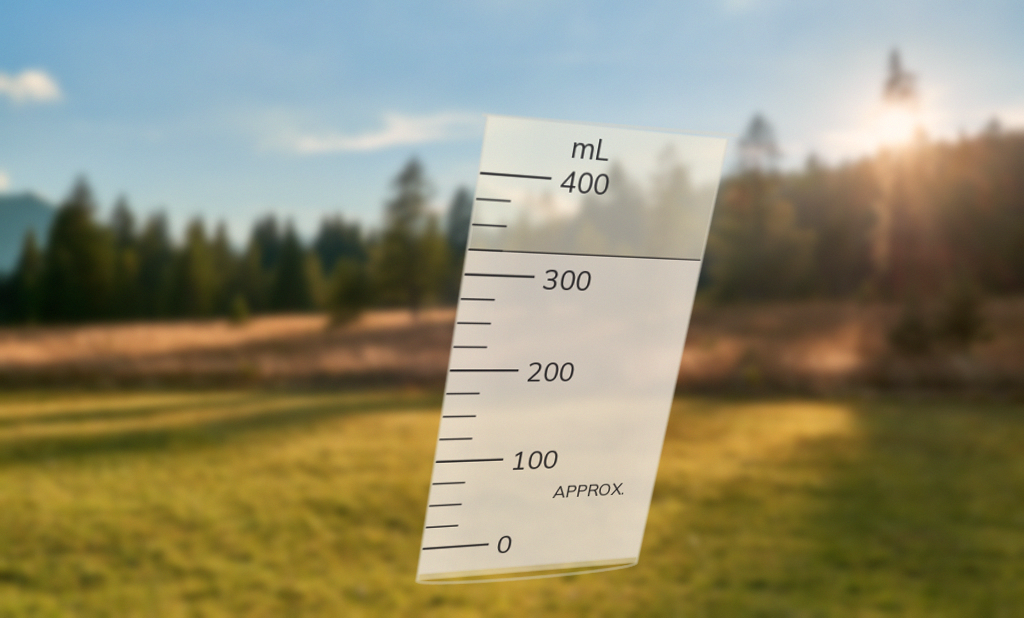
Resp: 325 mL
